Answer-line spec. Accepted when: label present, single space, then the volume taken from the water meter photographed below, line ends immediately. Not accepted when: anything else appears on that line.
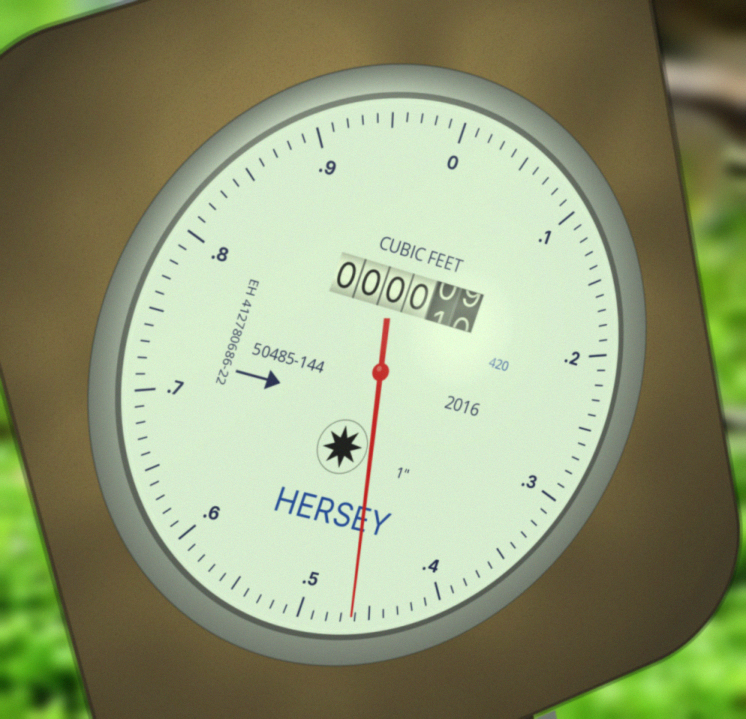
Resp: 9.46 ft³
